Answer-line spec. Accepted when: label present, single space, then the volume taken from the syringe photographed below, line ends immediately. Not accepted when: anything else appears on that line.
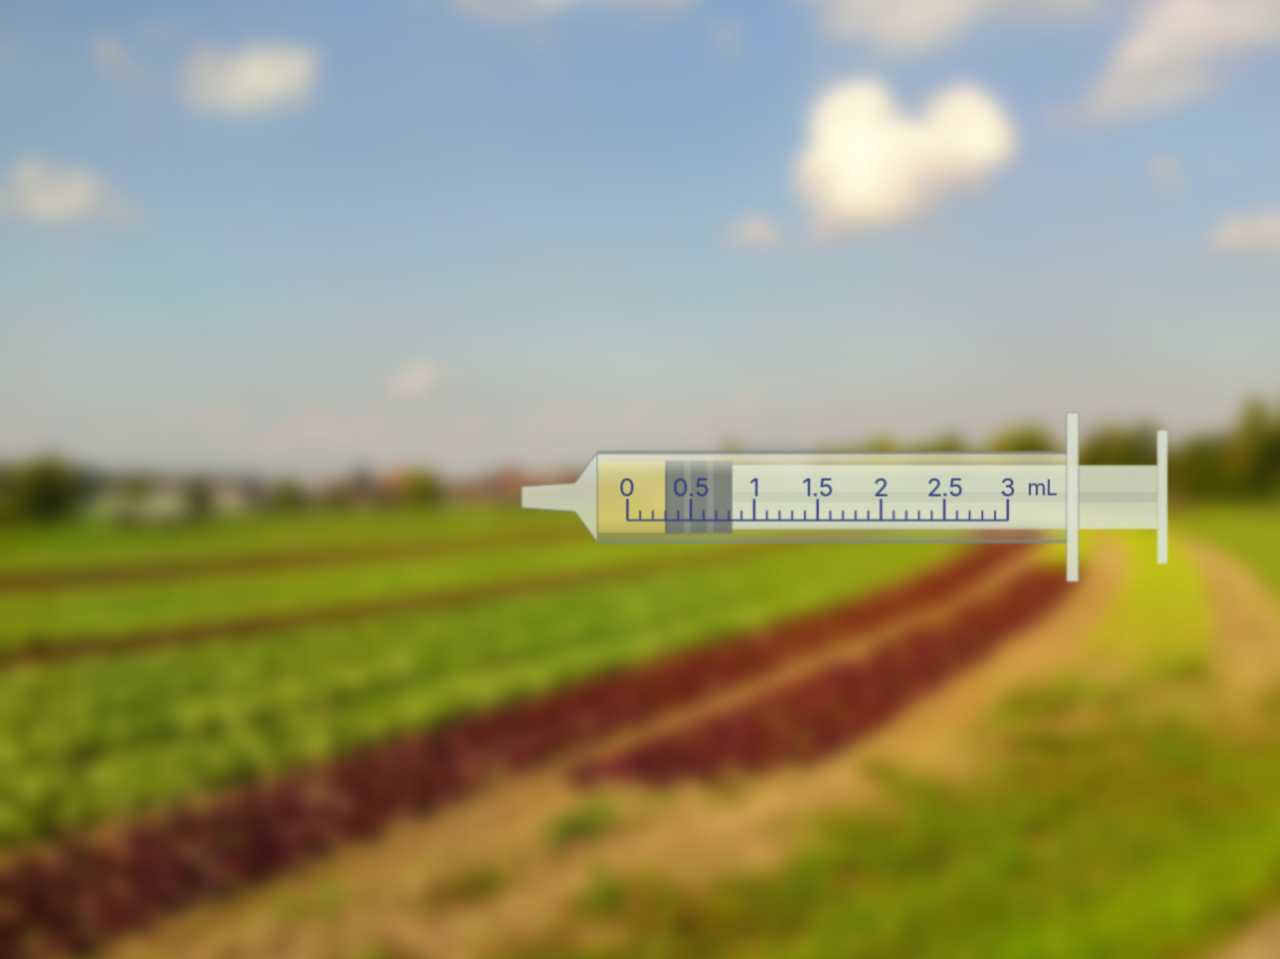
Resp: 0.3 mL
